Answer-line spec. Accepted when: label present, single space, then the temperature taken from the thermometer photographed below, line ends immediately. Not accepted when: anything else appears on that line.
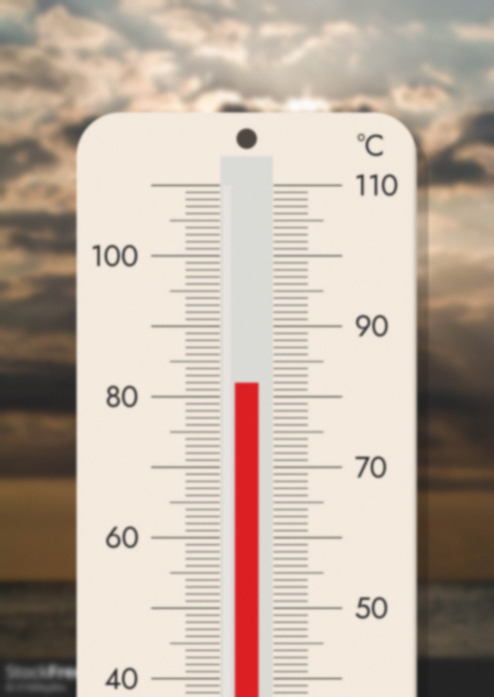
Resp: 82 °C
